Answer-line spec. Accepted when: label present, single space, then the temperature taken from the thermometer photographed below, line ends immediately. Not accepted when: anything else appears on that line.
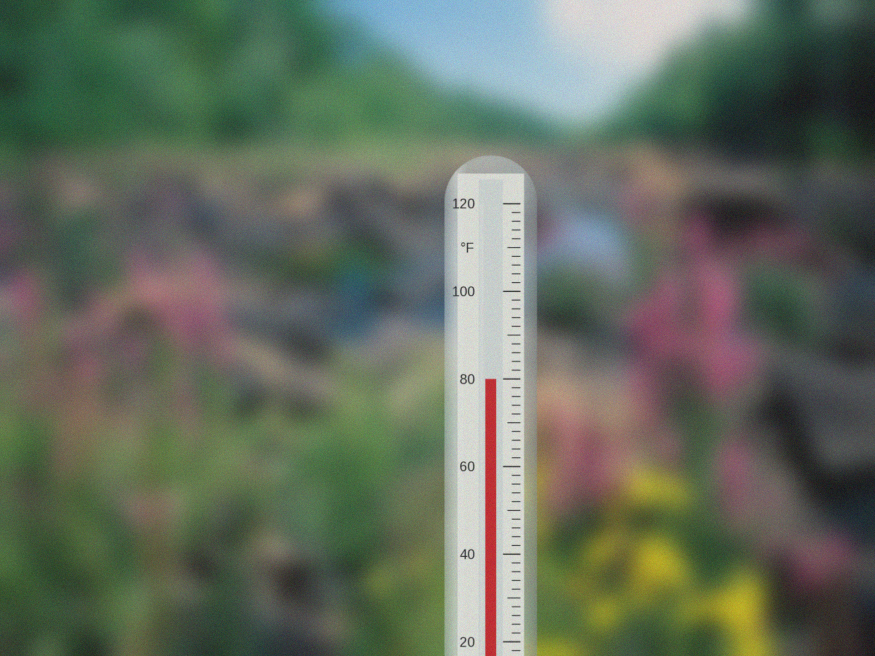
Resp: 80 °F
